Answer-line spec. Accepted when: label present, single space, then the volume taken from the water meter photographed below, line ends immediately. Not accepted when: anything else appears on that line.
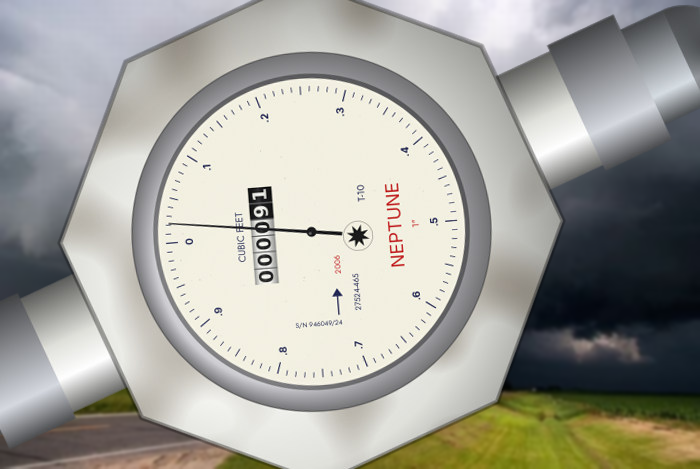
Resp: 91.02 ft³
